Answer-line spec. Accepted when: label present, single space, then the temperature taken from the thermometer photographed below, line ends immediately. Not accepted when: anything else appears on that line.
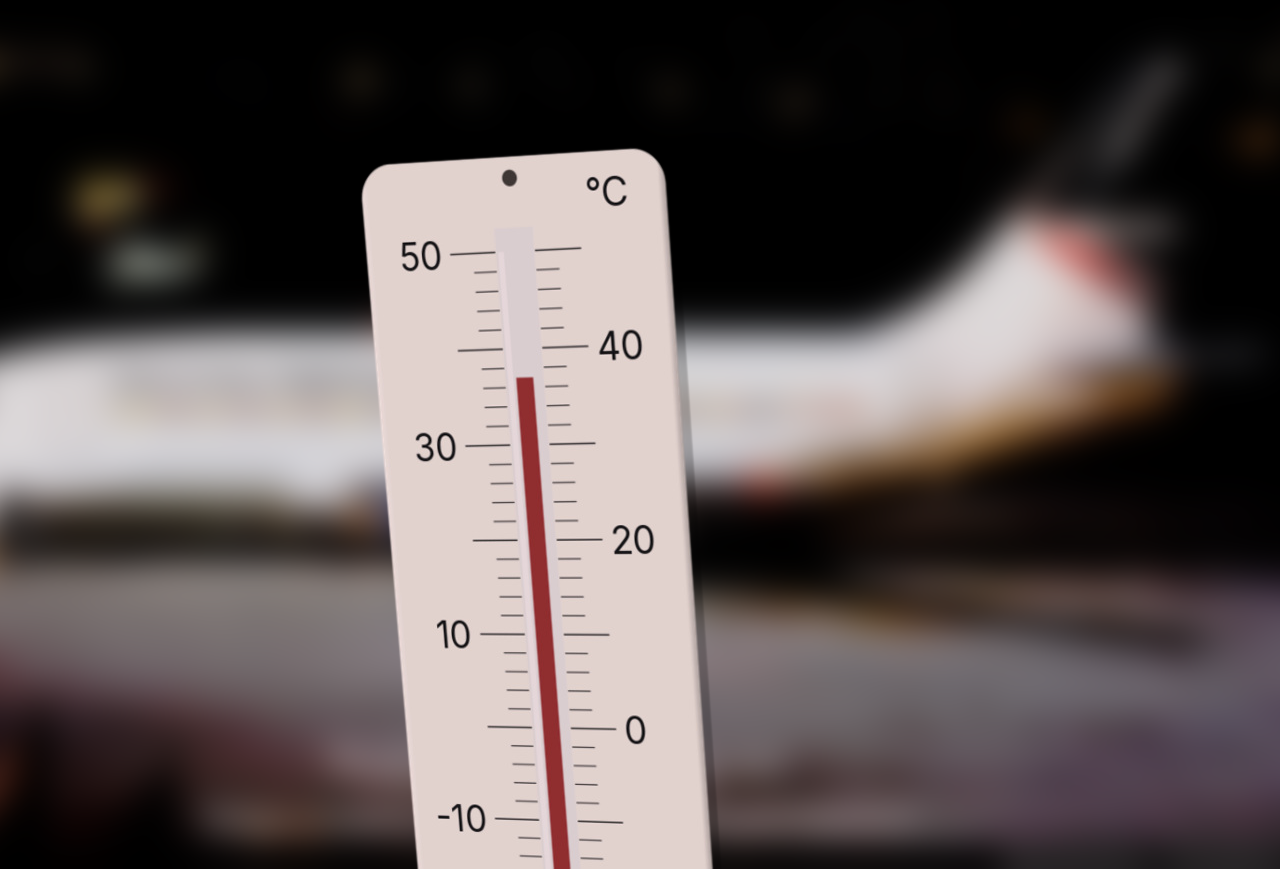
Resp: 37 °C
